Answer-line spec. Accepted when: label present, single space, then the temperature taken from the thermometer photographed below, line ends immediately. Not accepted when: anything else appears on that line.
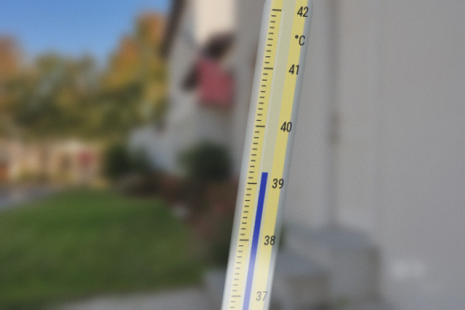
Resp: 39.2 °C
